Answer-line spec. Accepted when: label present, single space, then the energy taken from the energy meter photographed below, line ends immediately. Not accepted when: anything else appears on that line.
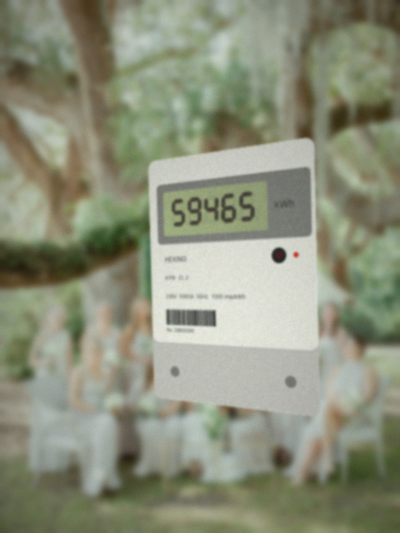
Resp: 59465 kWh
